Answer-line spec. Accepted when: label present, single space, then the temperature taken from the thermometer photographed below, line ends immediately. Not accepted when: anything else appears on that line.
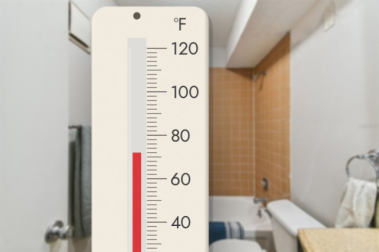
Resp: 72 °F
